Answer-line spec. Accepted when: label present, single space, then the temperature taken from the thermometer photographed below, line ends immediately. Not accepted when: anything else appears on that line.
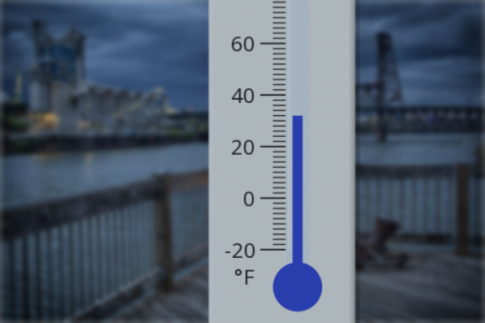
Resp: 32 °F
